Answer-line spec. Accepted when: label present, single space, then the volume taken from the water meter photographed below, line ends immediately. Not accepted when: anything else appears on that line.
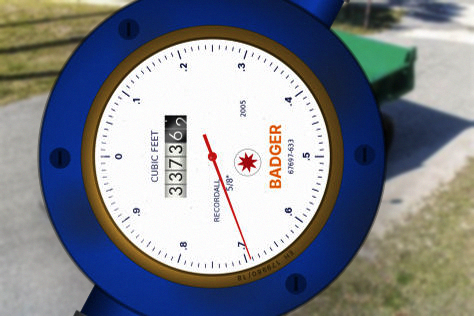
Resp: 337361.69 ft³
